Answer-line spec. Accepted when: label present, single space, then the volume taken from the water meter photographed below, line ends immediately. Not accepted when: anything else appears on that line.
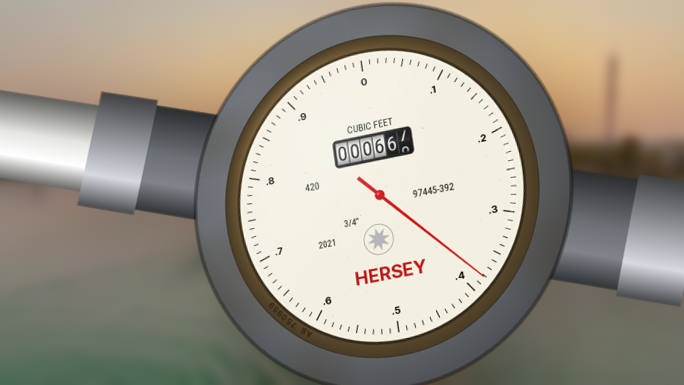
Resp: 667.38 ft³
